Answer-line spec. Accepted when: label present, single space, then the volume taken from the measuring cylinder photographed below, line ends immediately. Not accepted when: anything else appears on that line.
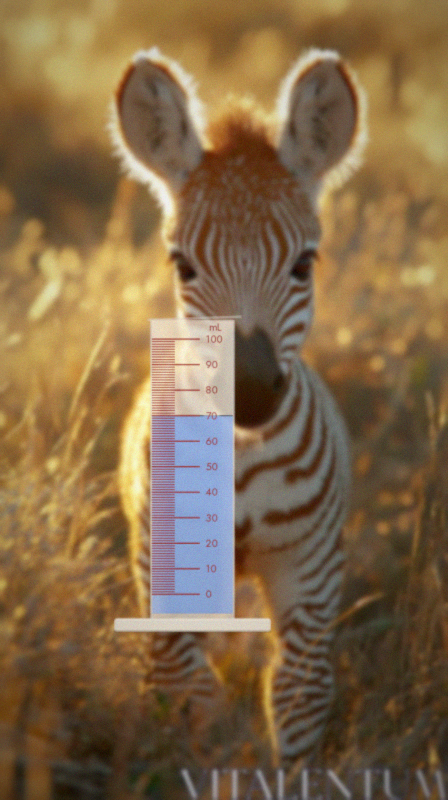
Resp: 70 mL
